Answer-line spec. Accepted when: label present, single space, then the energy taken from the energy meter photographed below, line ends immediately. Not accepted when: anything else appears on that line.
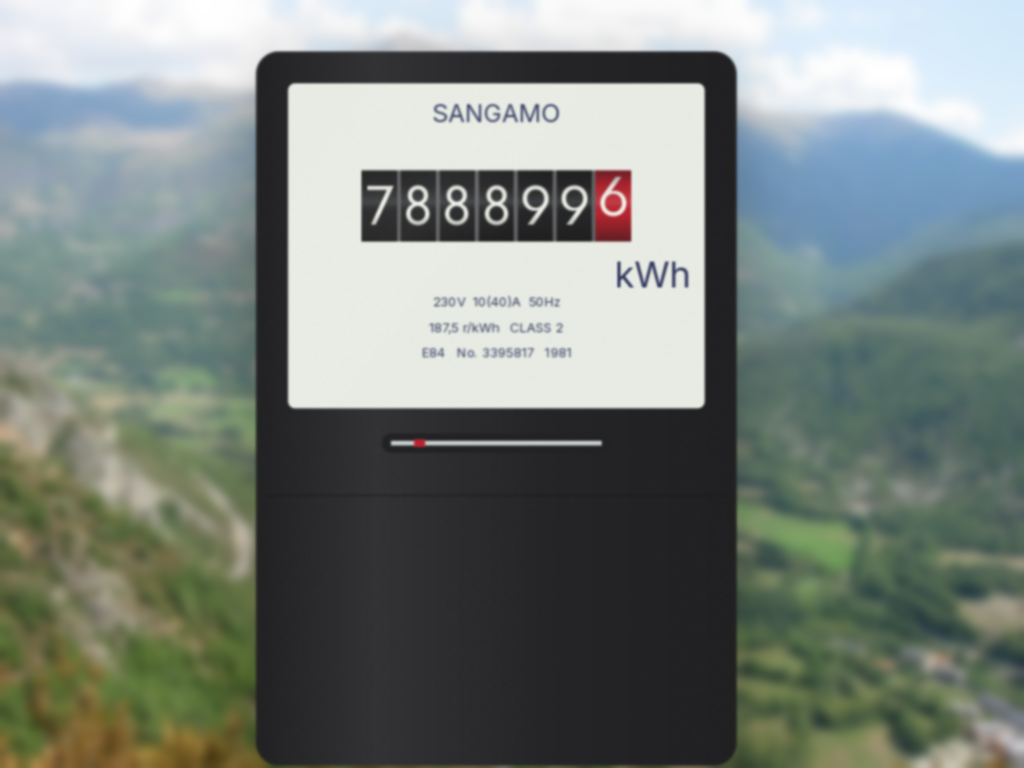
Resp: 788899.6 kWh
